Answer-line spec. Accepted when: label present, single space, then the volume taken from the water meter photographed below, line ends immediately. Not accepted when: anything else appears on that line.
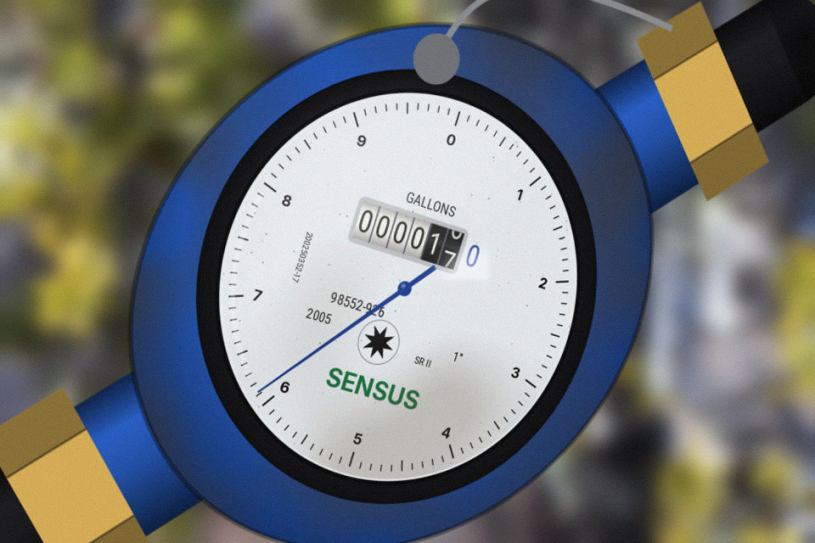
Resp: 166.1 gal
